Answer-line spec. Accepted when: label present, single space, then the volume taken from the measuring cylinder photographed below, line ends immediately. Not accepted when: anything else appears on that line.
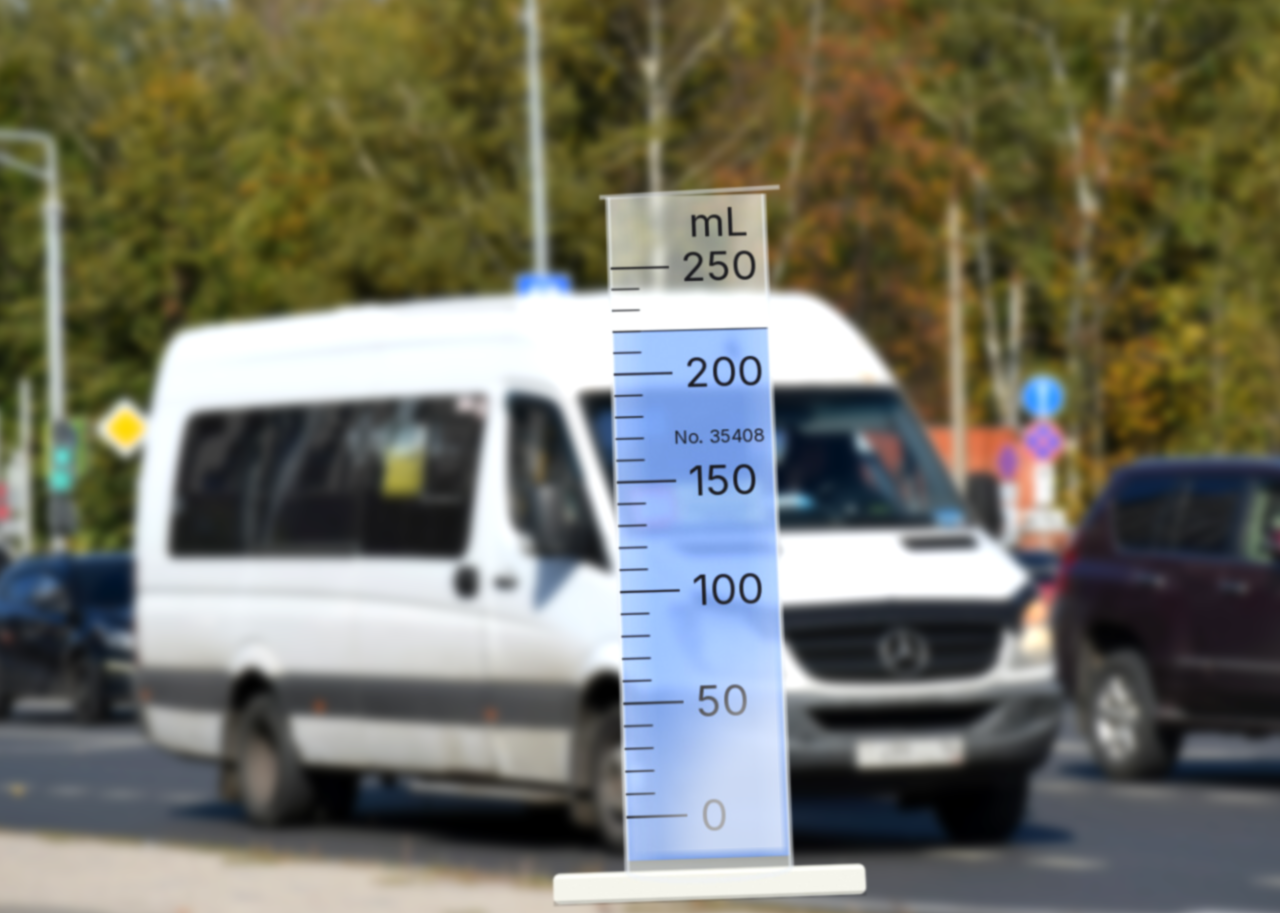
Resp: 220 mL
